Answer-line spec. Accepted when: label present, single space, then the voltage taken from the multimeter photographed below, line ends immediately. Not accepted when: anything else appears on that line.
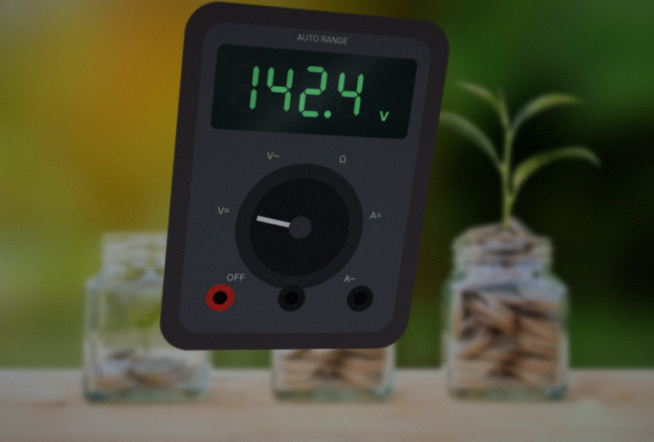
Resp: 142.4 V
